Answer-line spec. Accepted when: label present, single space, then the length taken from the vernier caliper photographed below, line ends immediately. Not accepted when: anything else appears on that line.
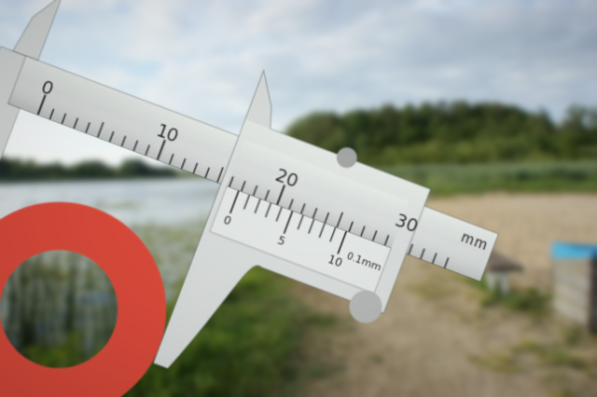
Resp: 16.8 mm
